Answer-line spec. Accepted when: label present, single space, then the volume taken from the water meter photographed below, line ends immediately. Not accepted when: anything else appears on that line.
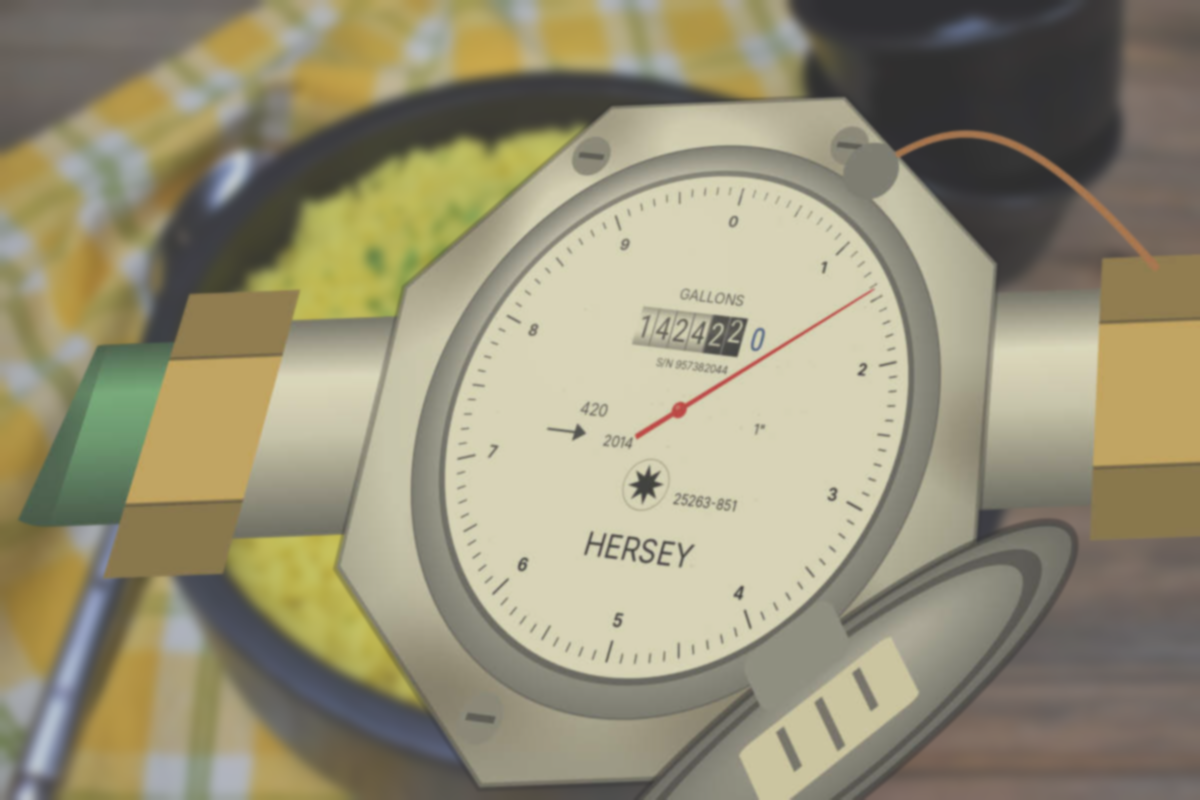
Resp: 1424221.4 gal
